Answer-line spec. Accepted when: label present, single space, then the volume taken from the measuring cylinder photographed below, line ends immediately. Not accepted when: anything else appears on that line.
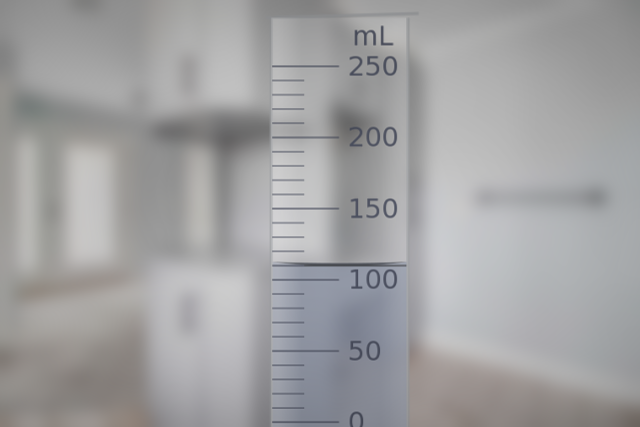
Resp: 110 mL
